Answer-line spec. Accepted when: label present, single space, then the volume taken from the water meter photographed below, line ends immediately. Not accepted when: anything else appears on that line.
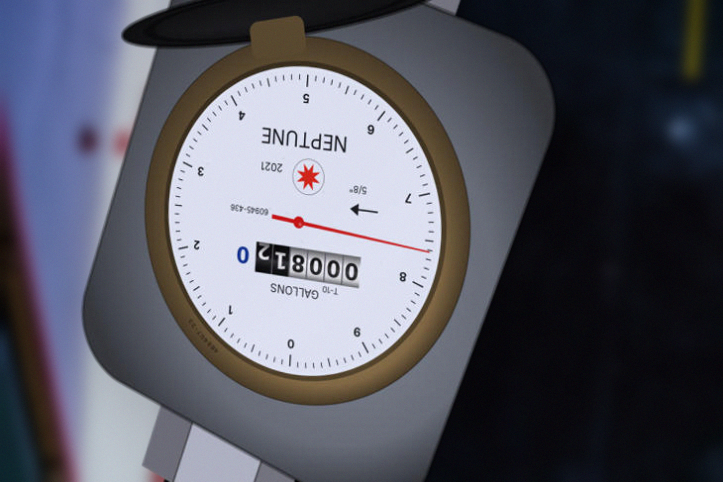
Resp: 8117.6 gal
